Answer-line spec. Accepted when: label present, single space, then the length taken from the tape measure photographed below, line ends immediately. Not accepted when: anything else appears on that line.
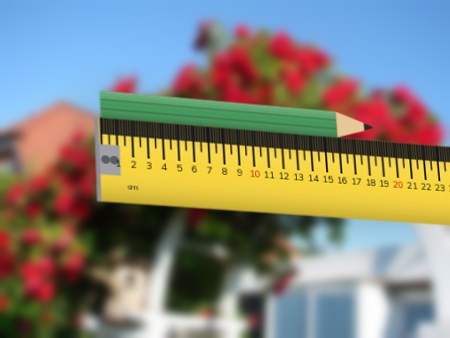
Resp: 18.5 cm
